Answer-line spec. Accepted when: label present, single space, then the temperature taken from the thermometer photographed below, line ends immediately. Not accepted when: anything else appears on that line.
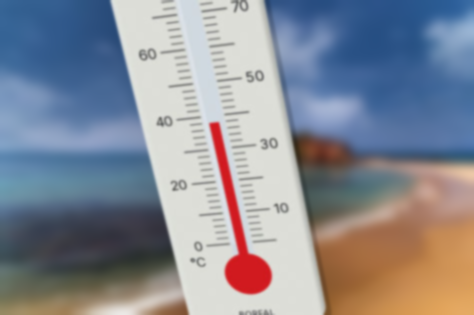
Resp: 38 °C
